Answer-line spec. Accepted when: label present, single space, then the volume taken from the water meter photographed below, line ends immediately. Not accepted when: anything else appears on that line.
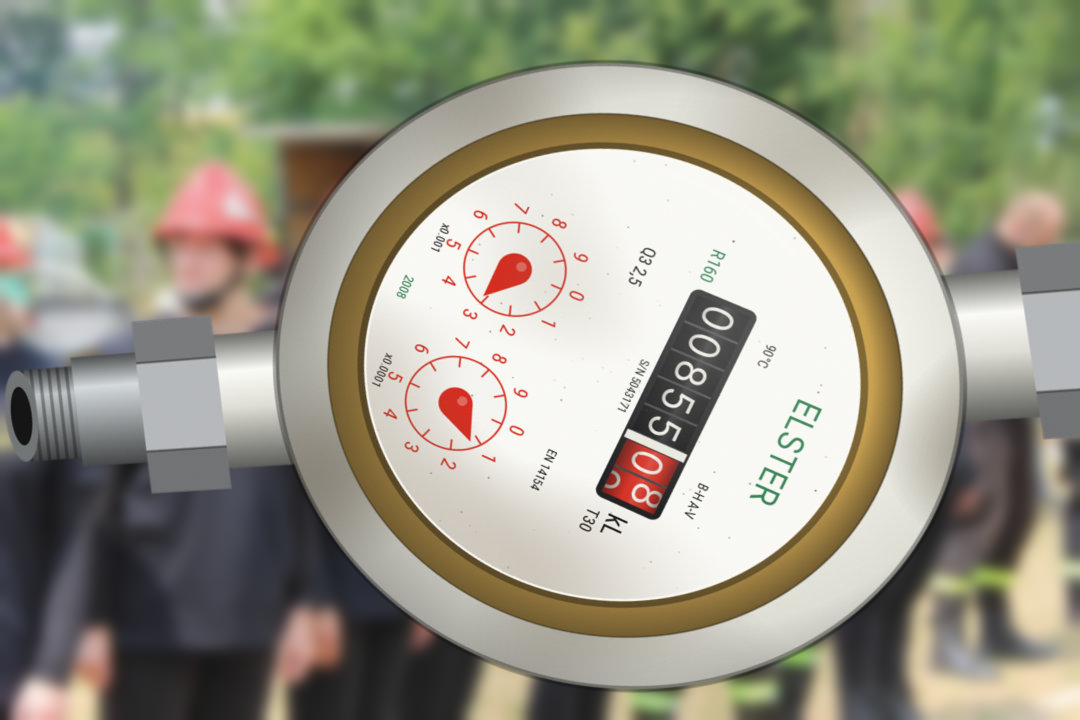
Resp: 855.0831 kL
